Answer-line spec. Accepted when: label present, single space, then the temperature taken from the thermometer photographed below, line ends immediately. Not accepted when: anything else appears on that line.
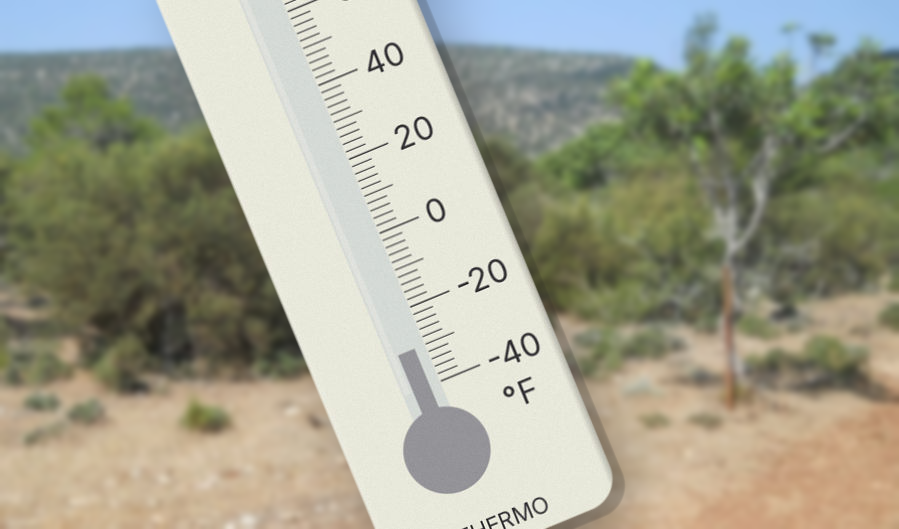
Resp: -30 °F
